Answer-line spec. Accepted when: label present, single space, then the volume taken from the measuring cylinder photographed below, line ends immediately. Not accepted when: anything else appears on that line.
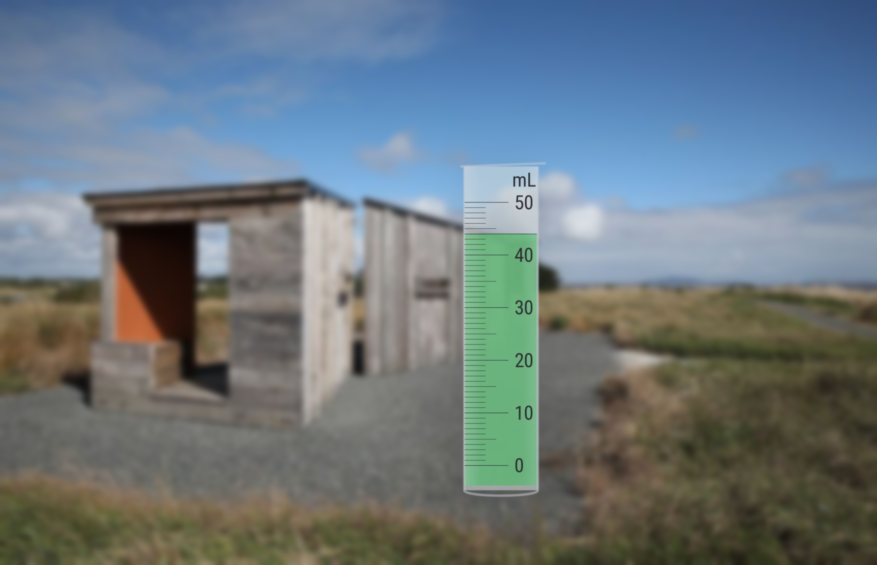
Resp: 44 mL
